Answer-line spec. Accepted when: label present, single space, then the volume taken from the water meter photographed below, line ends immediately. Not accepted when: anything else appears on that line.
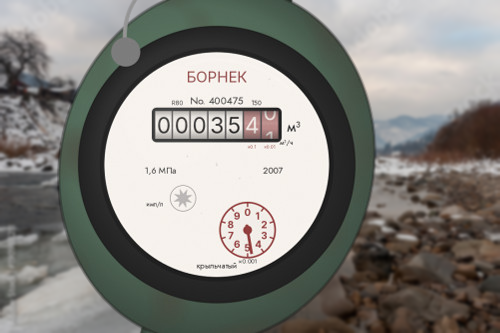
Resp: 35.404 m³
